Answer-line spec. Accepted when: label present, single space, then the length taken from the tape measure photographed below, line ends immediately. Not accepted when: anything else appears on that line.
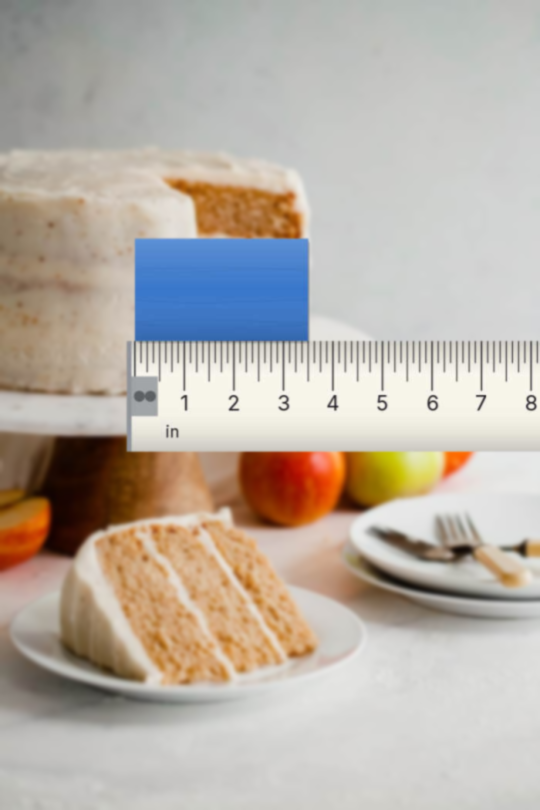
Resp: 3.5 in
